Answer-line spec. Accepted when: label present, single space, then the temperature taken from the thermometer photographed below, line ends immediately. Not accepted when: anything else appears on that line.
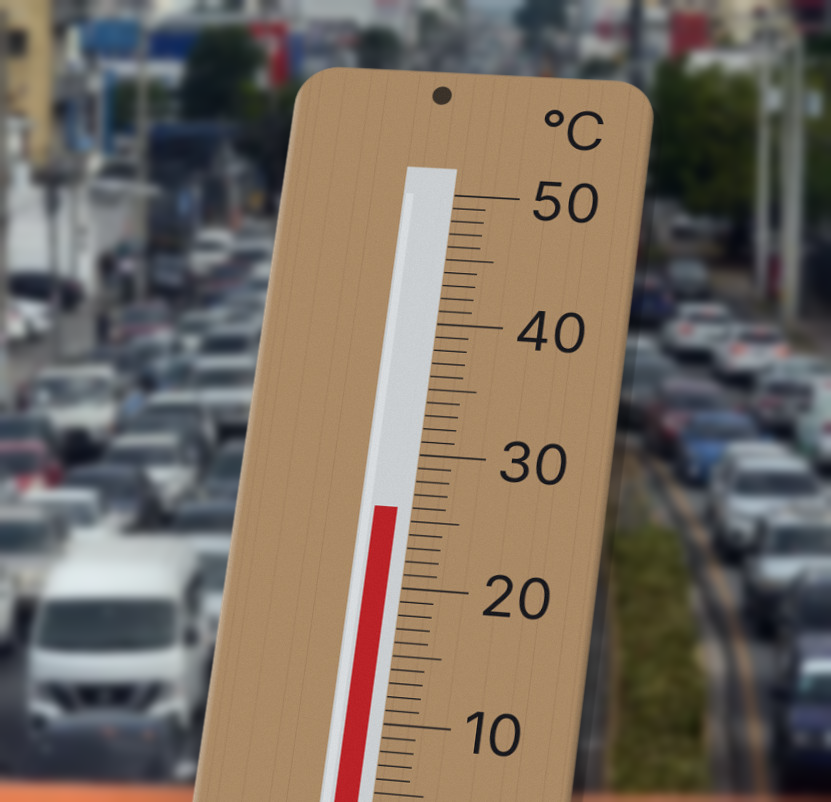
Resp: 26 °C
